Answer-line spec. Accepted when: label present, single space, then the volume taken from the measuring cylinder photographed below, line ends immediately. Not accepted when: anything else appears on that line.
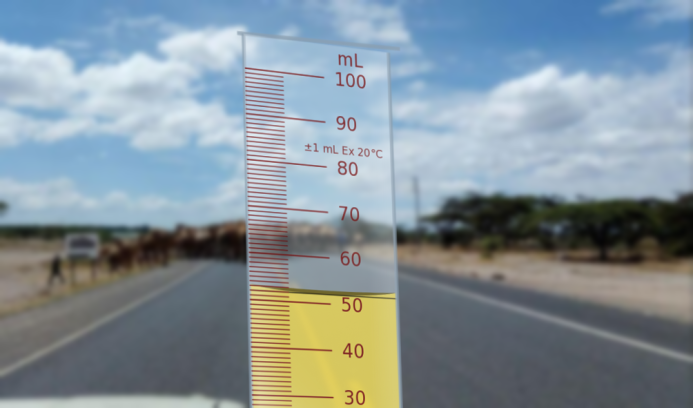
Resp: 52 mL
